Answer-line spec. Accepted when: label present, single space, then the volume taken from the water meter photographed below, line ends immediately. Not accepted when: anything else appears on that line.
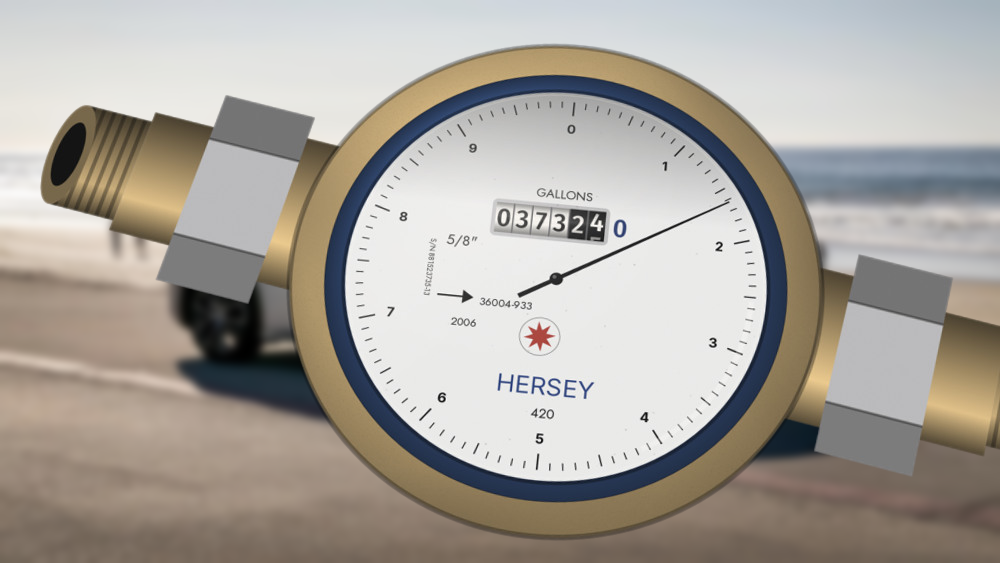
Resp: 373241.6 gal
